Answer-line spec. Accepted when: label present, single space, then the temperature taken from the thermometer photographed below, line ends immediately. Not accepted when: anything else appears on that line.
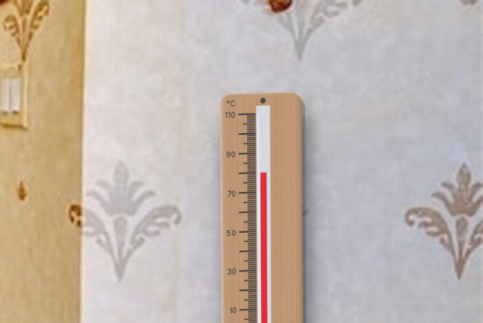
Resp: 80 °C
